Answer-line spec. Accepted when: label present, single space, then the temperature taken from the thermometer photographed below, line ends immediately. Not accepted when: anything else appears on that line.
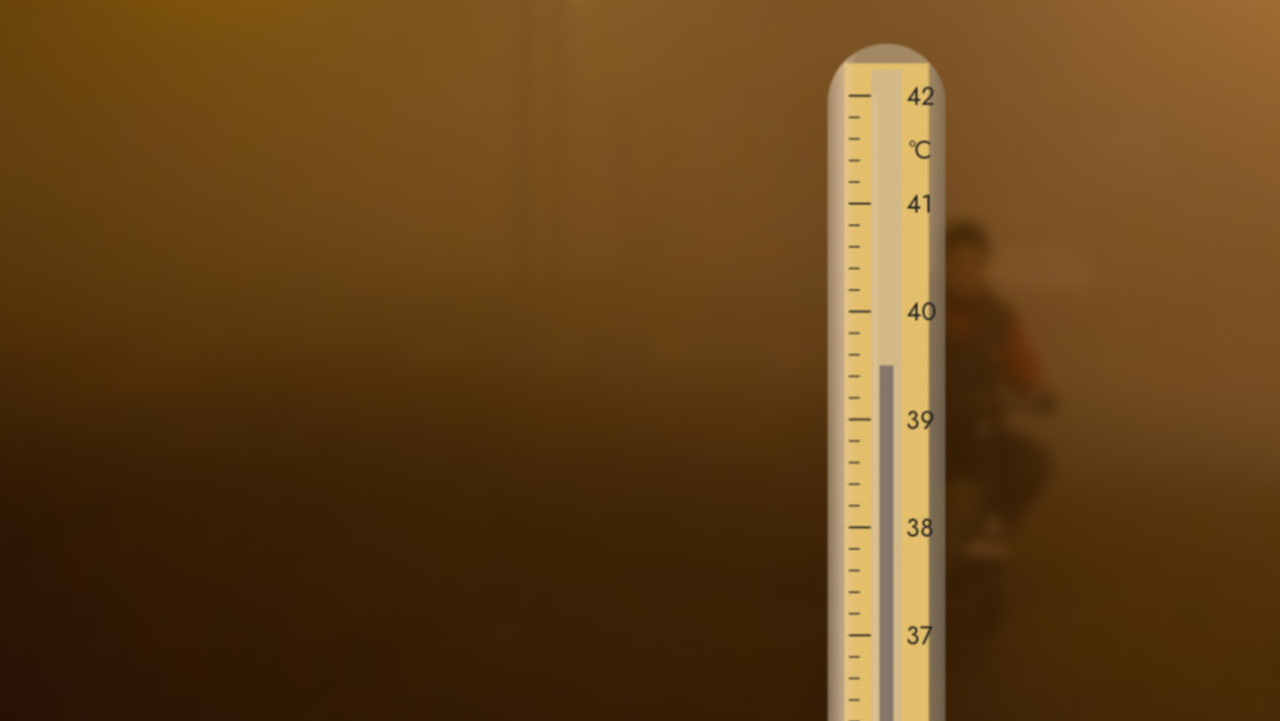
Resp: 39.5 °C
